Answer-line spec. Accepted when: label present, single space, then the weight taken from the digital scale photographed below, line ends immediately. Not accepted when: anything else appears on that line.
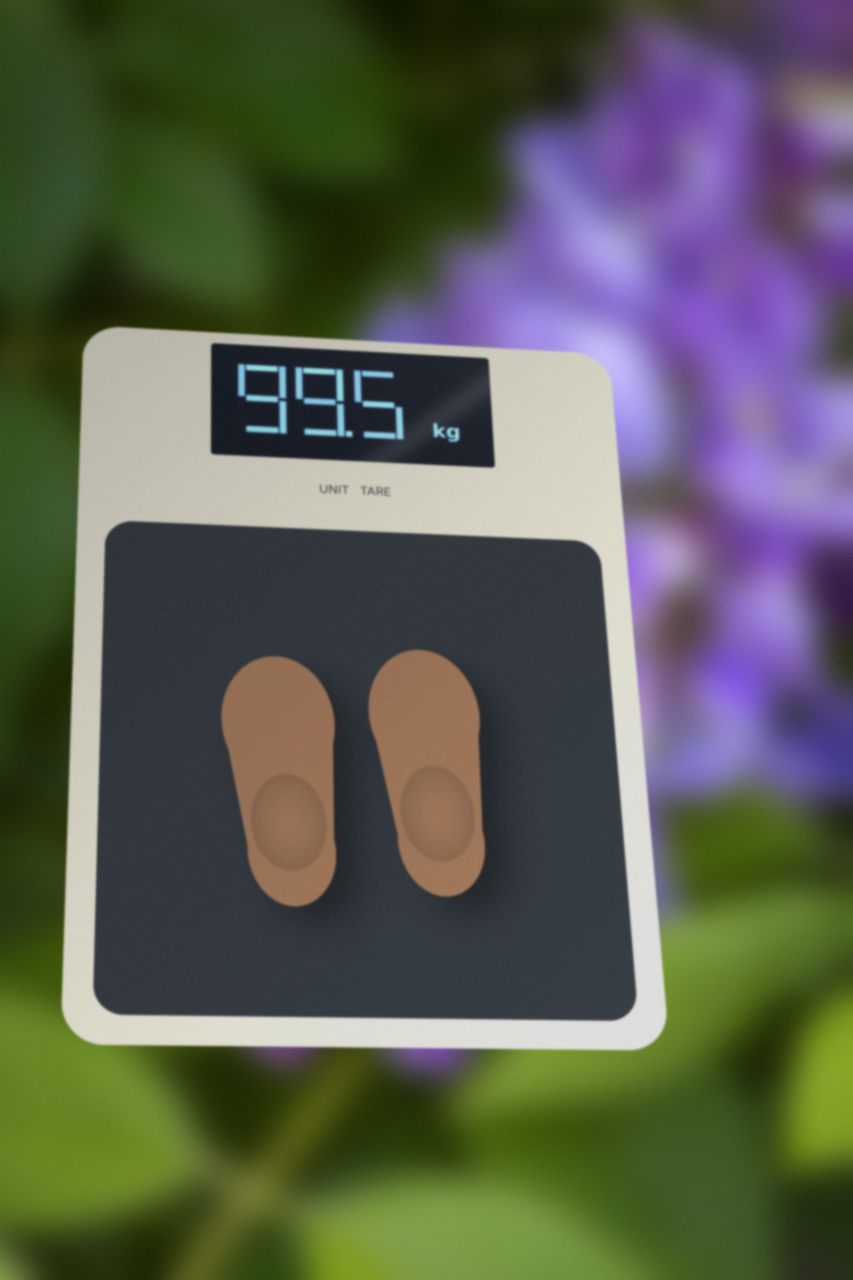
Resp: 99.5 kg
